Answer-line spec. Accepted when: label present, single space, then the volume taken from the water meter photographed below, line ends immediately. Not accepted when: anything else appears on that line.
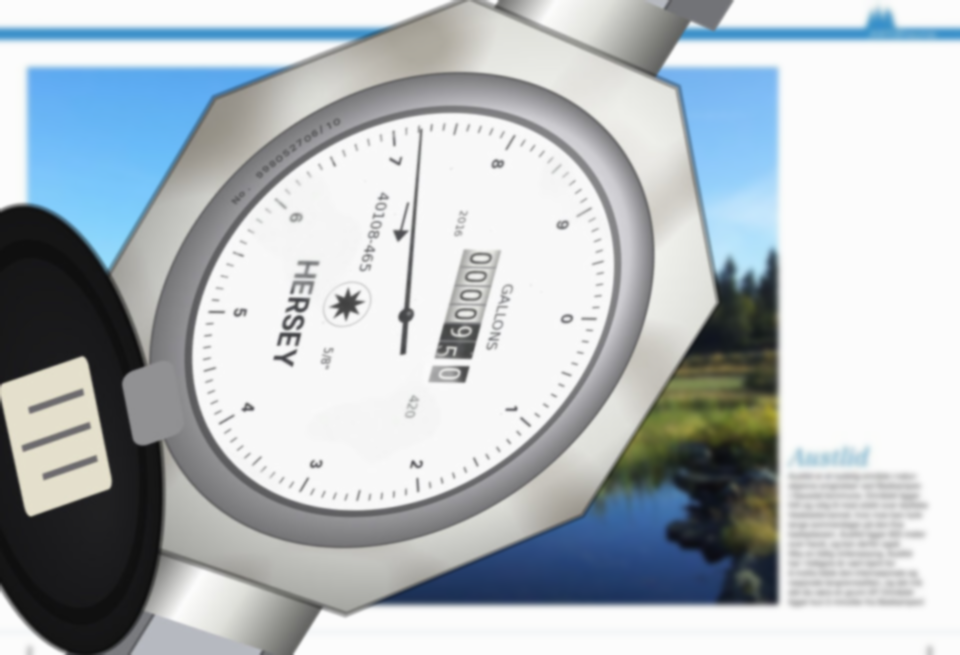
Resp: 947.2 gal
